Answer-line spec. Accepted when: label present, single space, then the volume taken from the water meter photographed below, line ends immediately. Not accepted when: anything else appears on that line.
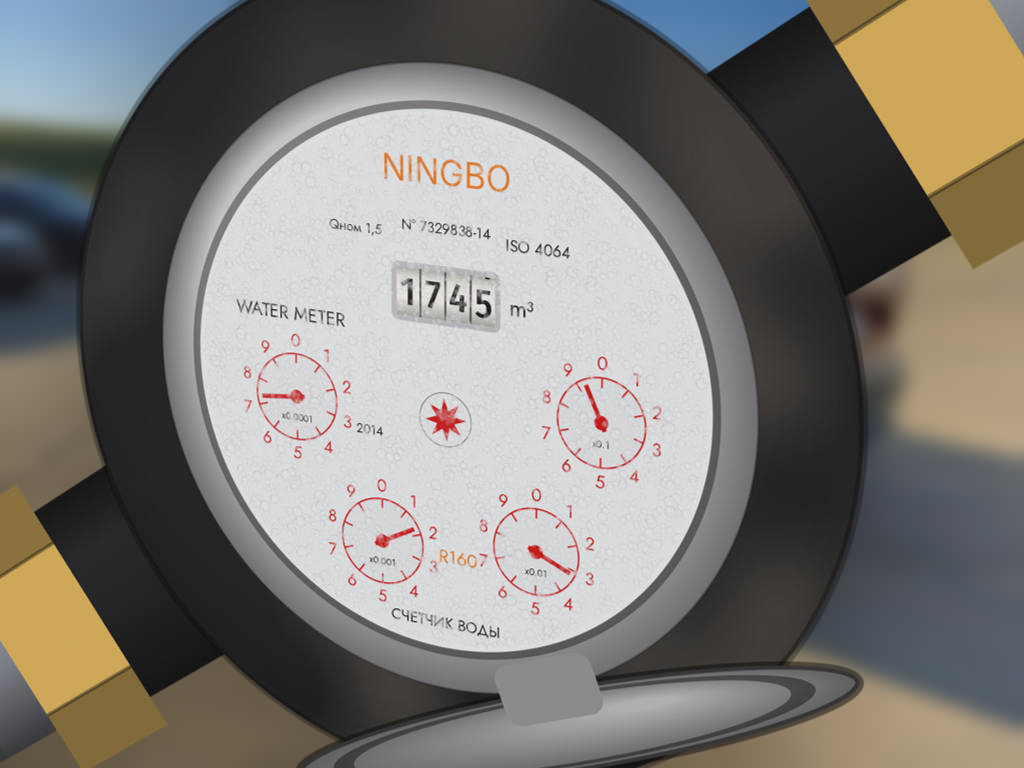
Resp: 1744.9317 m³
